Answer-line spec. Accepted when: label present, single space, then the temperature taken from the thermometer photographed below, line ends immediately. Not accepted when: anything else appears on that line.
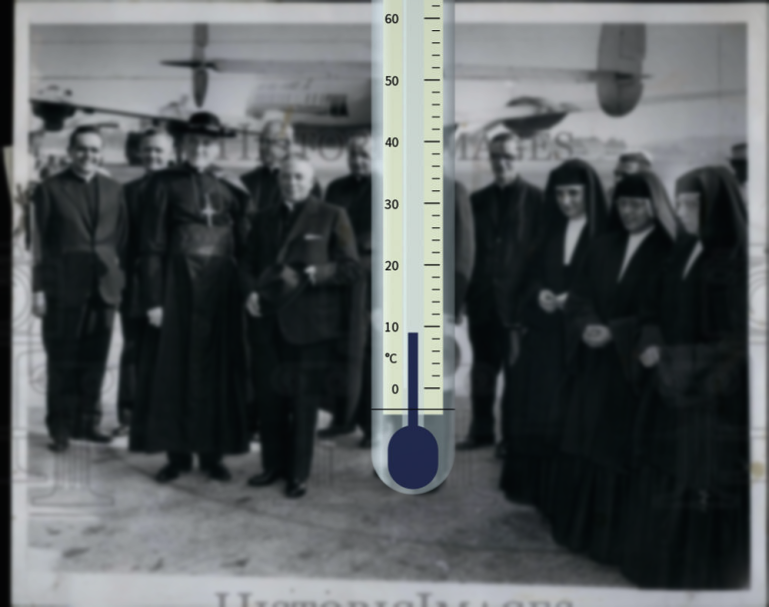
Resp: 9 °C
